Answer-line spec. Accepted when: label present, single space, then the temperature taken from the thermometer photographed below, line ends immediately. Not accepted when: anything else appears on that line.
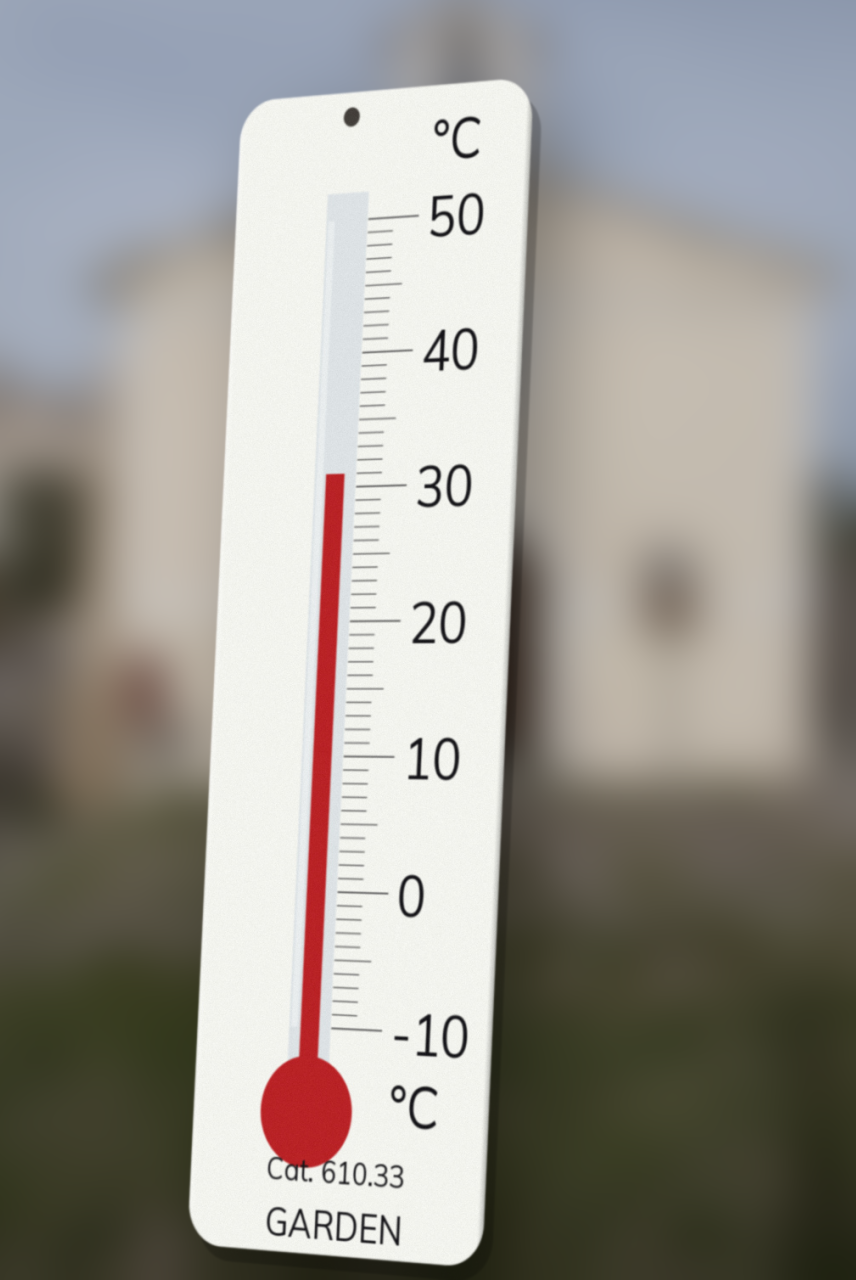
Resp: 31 °C
